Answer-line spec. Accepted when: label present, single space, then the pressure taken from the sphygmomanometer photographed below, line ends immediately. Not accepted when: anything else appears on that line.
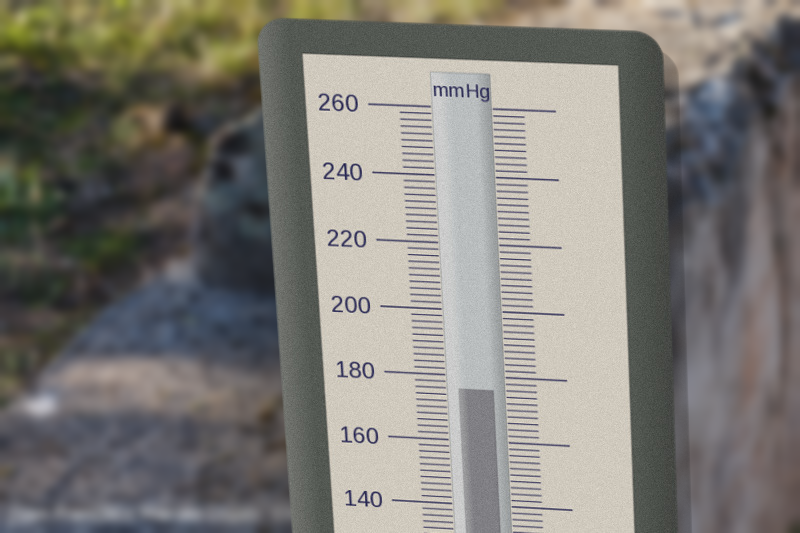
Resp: 176 mmHg
